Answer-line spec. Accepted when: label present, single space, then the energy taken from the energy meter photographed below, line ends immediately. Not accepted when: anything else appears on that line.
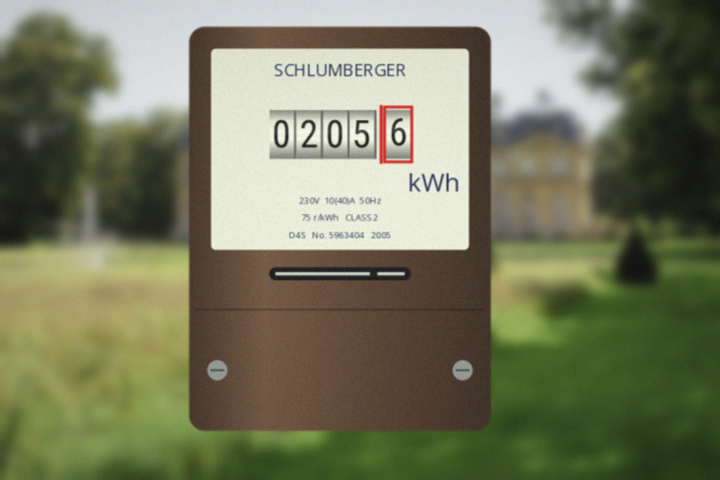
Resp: 205.6 kWh
